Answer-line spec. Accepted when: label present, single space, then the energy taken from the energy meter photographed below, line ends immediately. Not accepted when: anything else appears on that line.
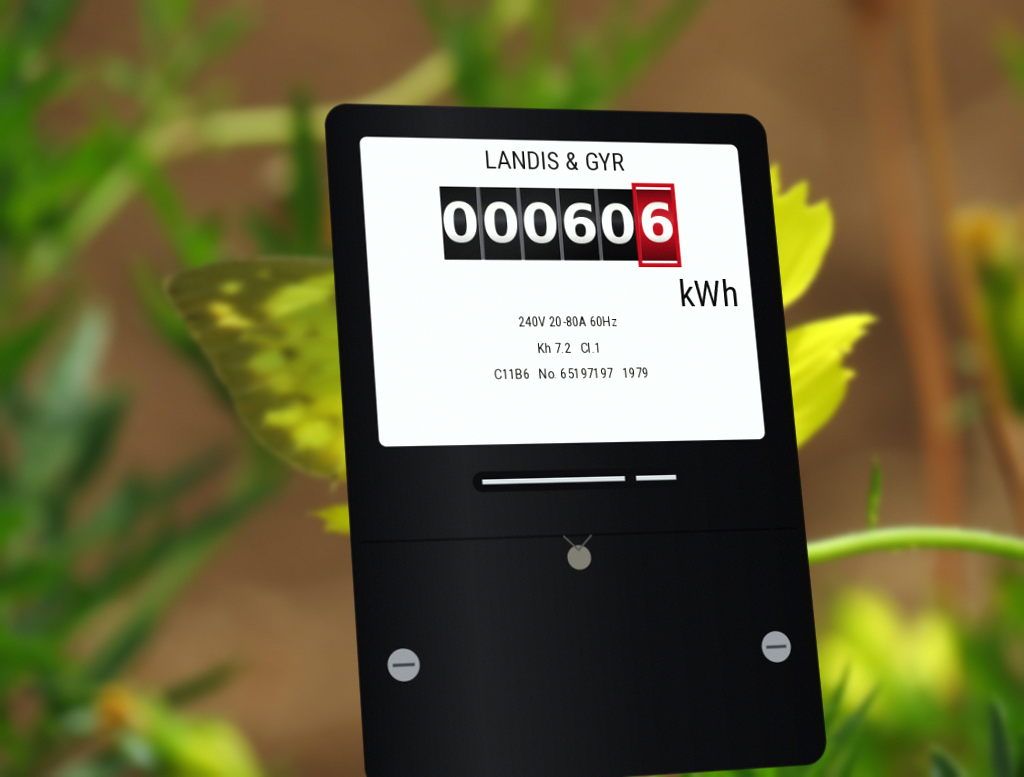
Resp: 60.6 kWh
